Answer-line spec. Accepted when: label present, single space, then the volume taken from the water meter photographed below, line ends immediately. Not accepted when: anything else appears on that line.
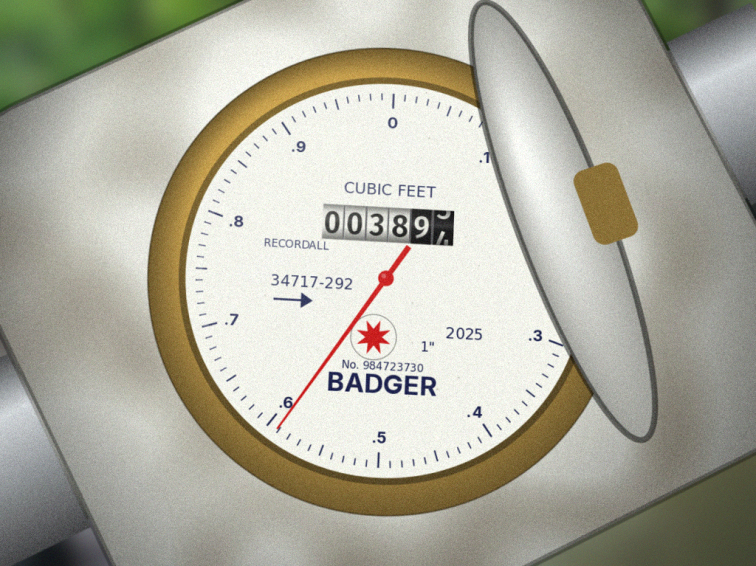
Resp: 3893.59 ft³
